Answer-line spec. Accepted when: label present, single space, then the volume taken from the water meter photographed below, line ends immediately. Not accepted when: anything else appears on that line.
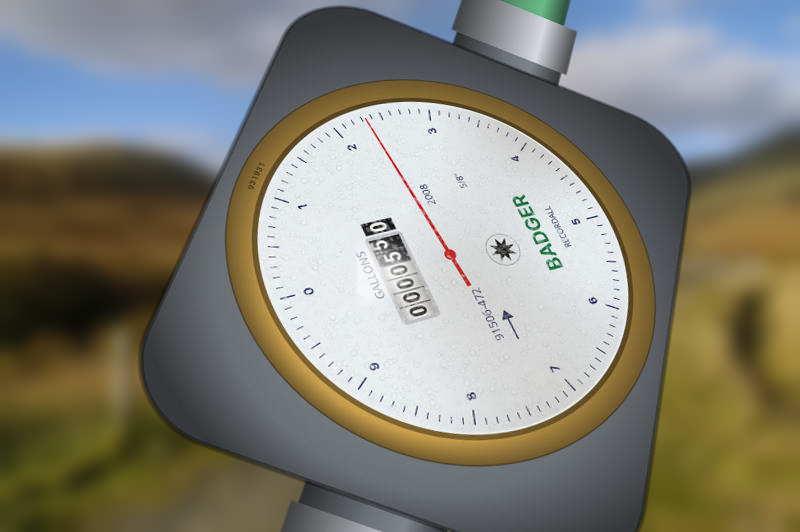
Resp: 552.3 gal
